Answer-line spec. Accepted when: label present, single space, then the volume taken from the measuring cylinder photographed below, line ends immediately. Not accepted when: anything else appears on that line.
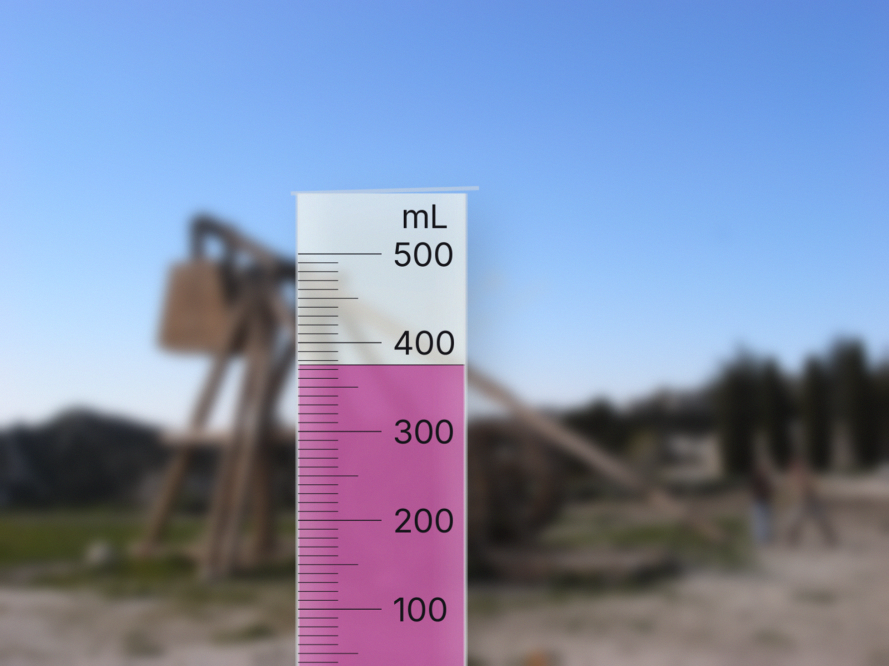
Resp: 375 mL
